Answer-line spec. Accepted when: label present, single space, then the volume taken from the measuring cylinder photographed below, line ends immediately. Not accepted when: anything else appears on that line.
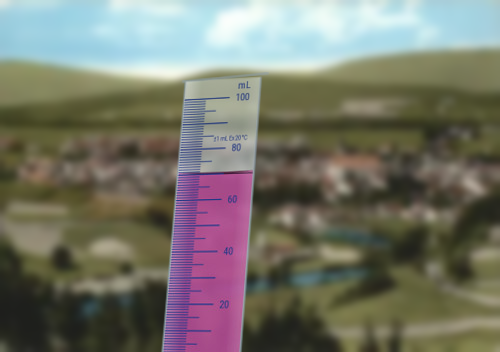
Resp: 70 mL
